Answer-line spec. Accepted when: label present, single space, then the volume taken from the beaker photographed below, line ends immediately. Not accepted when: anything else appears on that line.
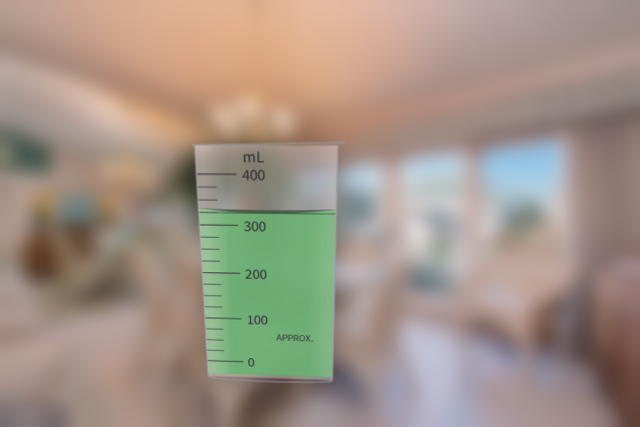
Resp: 325 mL
